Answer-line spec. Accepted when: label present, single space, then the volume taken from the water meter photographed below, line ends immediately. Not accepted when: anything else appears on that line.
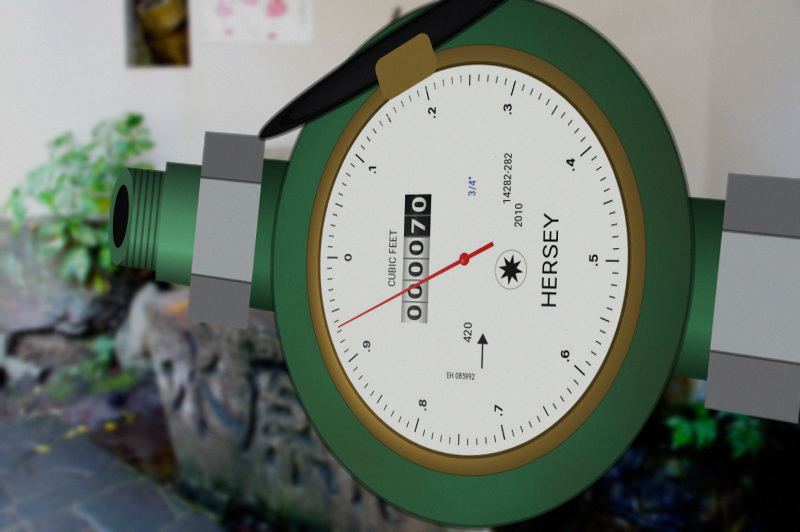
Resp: 69.93 ft³
